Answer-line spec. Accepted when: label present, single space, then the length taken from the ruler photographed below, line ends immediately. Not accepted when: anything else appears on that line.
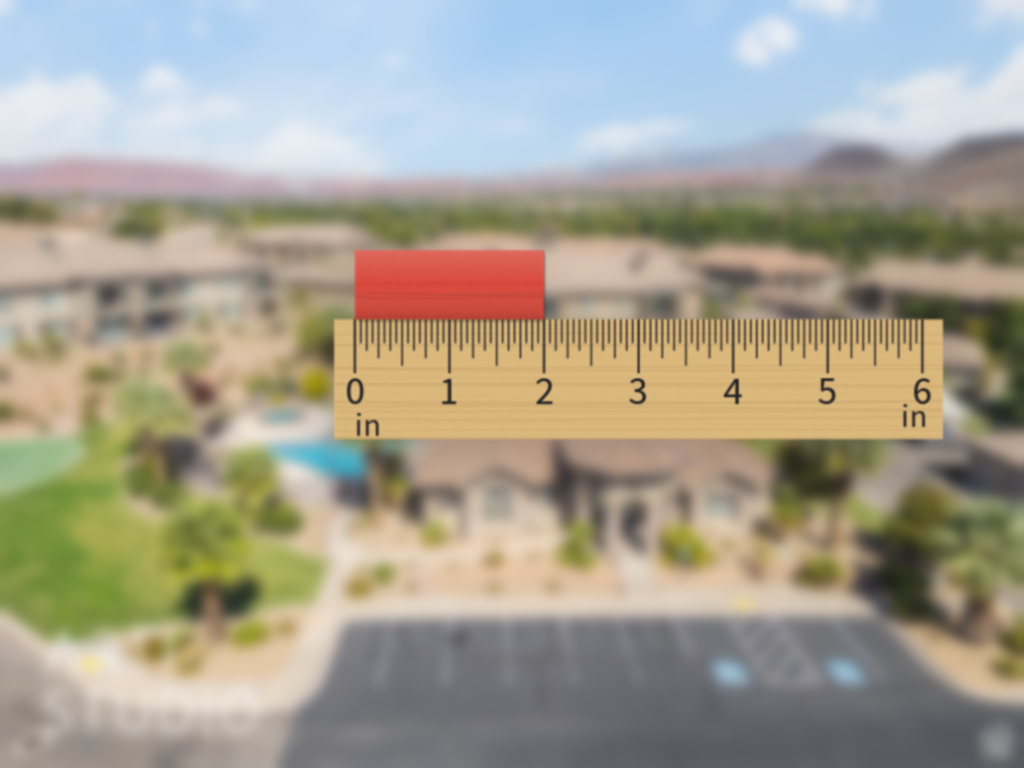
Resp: 2 in
